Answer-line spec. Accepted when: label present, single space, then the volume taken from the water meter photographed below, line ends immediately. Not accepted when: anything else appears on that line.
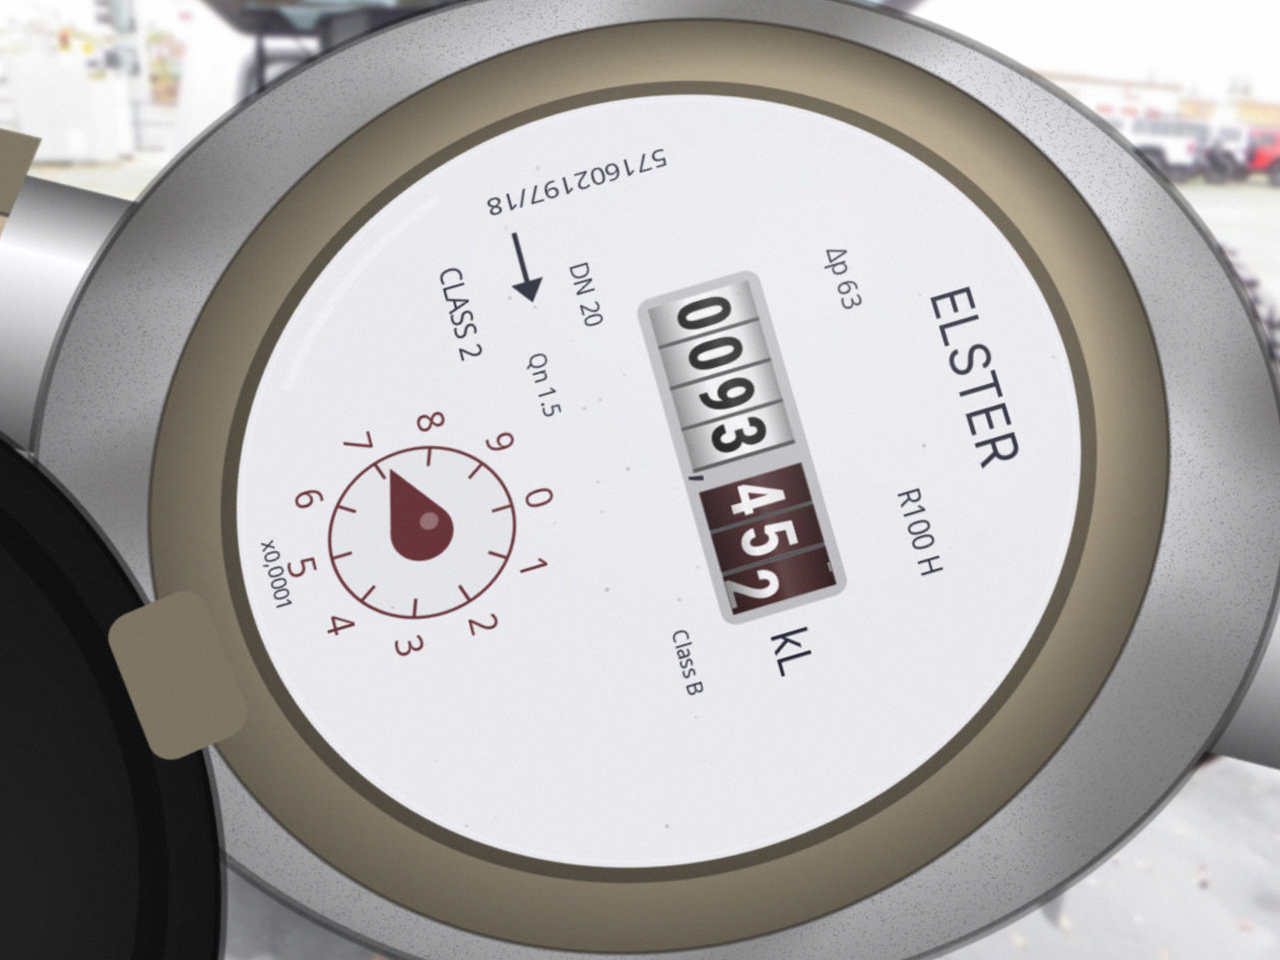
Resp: 93.4517 kL
